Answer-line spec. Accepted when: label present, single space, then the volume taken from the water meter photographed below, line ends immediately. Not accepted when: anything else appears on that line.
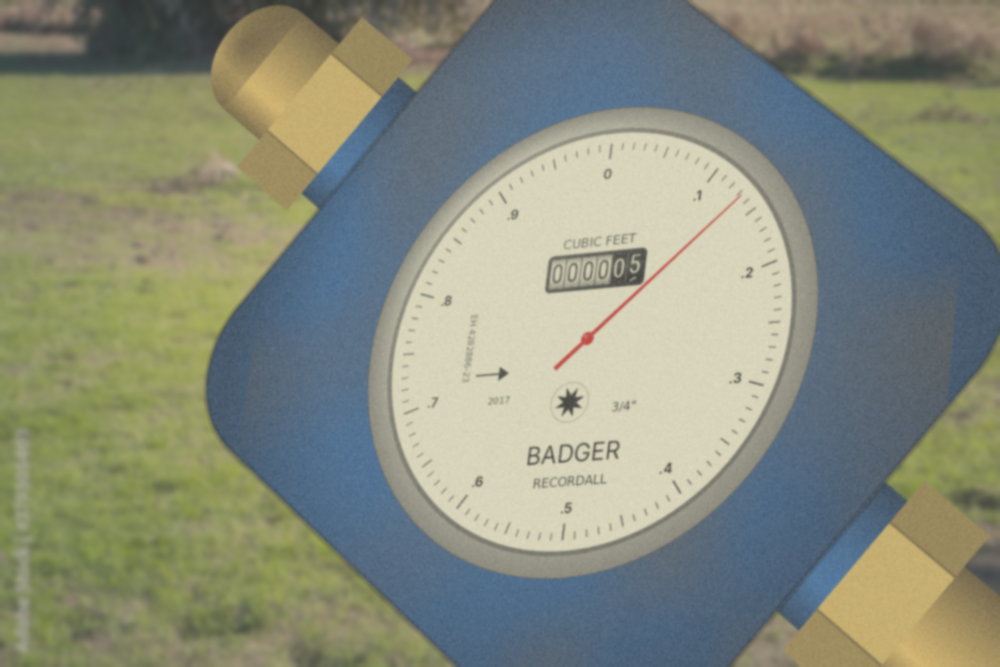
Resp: 5.13 ft³
